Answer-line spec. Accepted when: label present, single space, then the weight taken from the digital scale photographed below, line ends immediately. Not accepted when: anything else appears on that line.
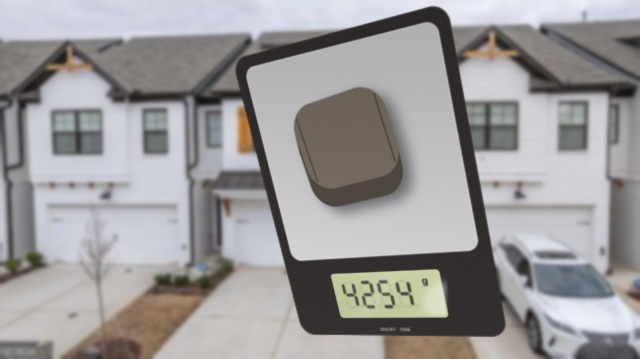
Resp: 4254 g
